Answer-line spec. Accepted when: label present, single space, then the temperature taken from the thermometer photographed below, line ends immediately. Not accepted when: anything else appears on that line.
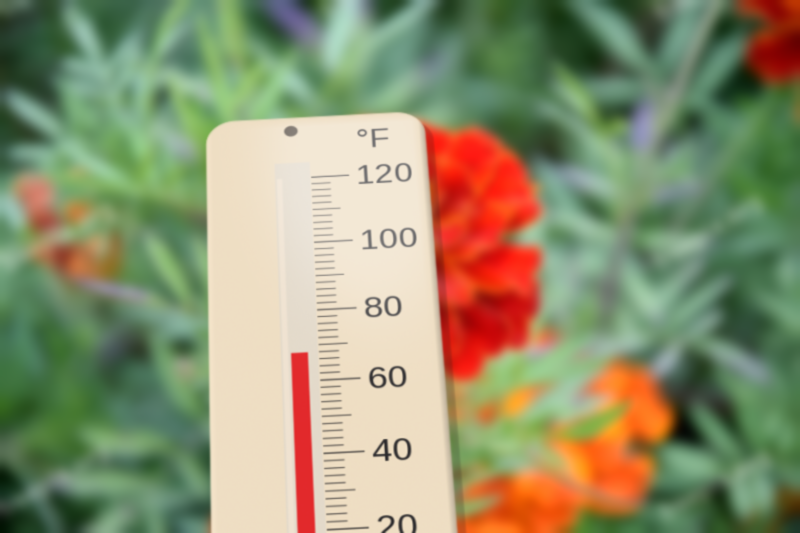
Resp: 68 °F
